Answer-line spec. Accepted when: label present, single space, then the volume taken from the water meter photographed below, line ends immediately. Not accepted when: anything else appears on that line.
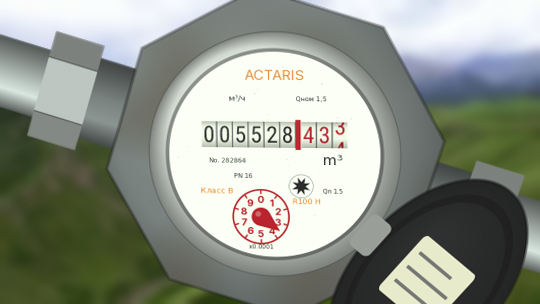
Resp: 5528.4333 m³
